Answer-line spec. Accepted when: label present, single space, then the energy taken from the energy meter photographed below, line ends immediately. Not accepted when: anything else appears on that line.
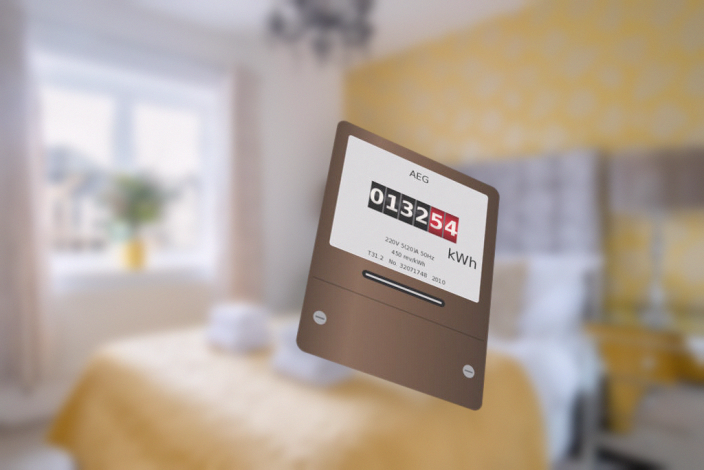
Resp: 132.54 kWh
